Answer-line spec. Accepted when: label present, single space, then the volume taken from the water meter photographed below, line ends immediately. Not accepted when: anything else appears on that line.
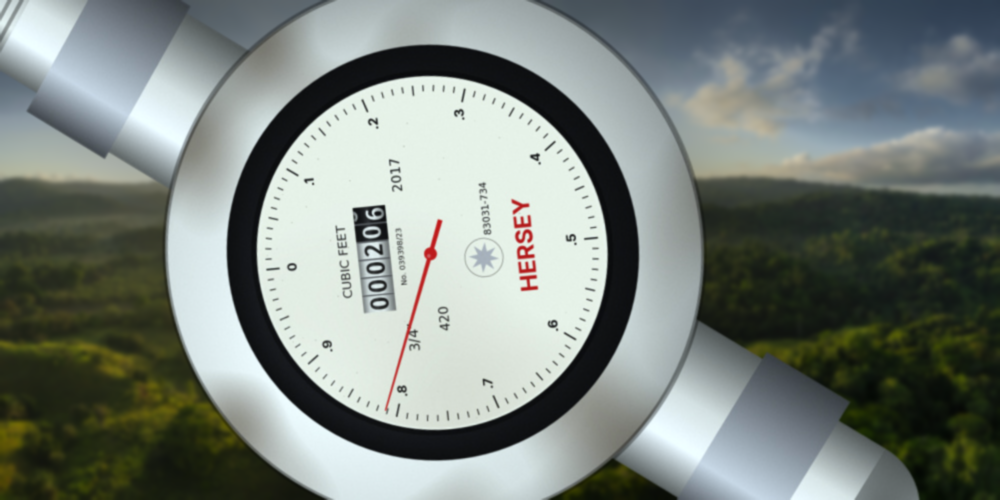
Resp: 205.81 ft³
